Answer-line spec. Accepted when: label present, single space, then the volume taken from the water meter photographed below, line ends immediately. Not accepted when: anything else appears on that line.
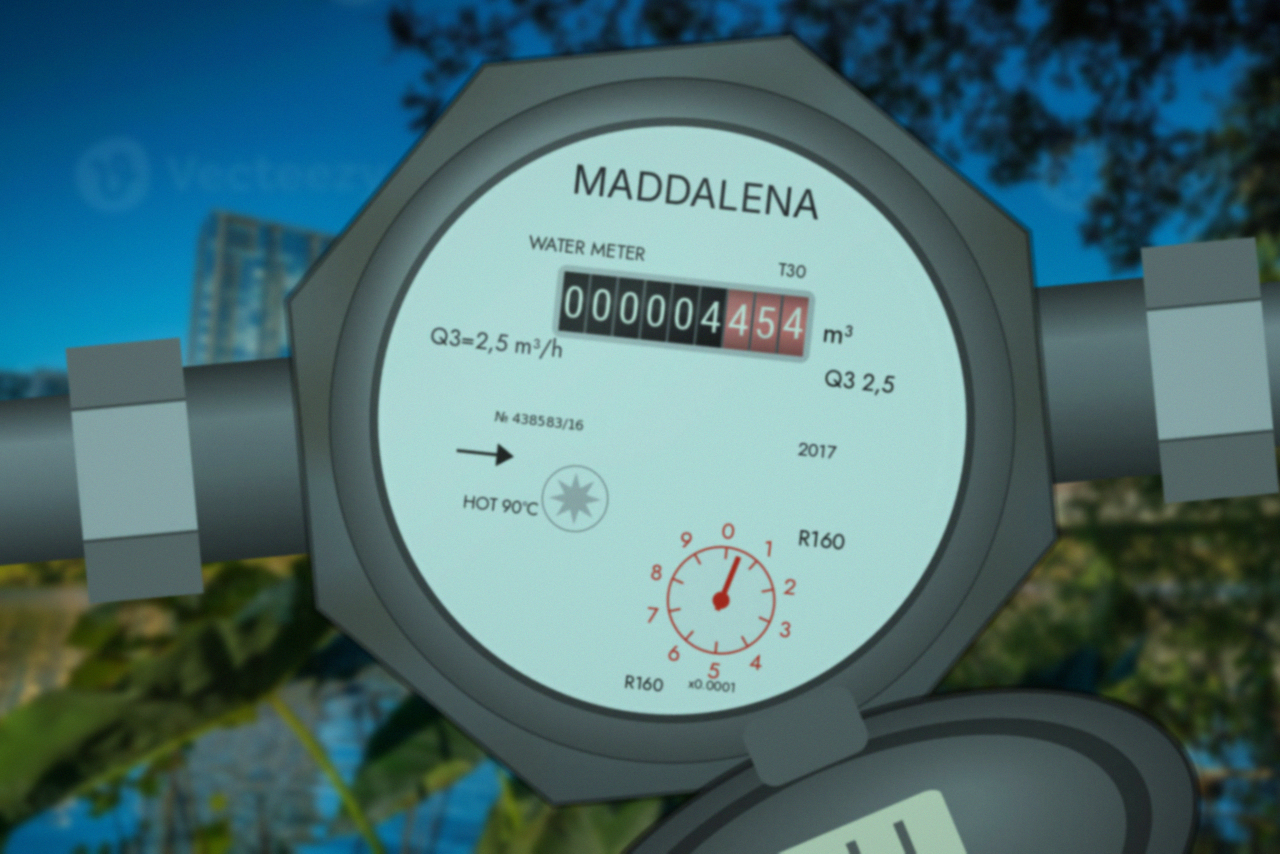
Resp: 4.4540 m³
